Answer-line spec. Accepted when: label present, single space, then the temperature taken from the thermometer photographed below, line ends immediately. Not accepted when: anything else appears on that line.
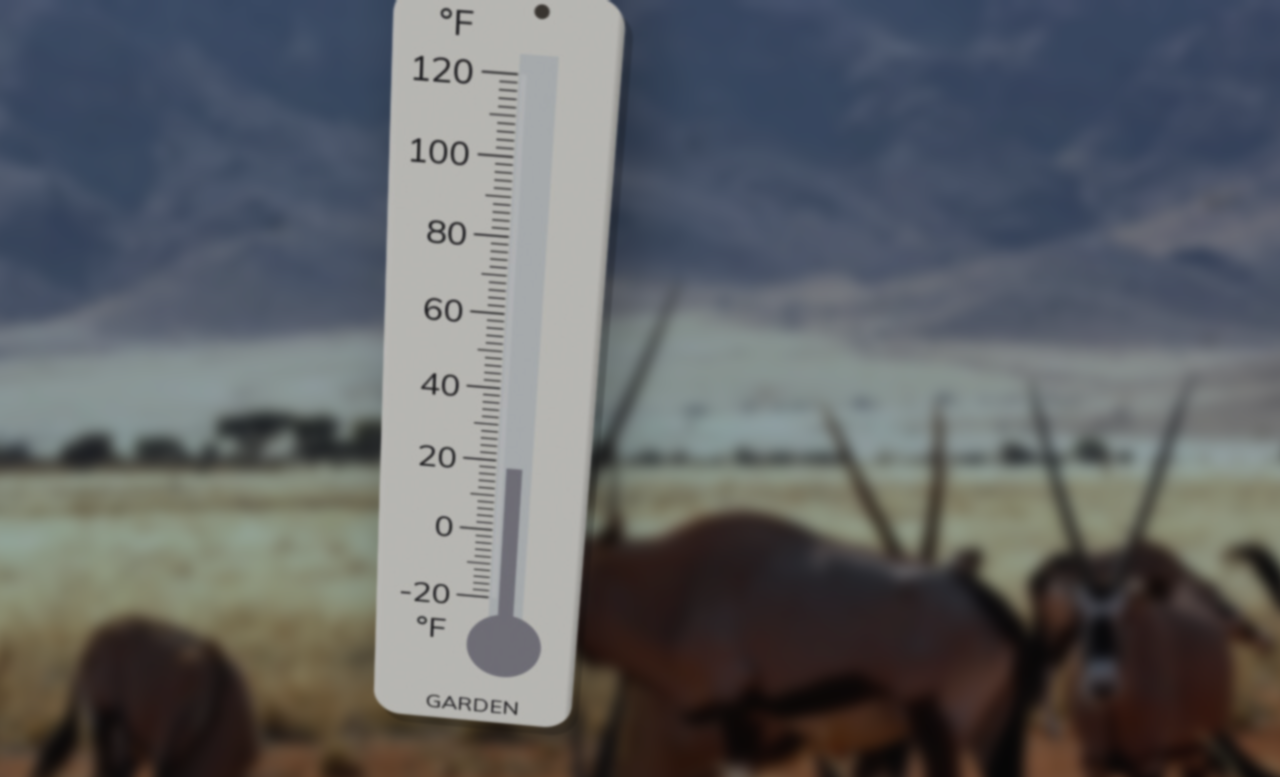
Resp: 18 °F
